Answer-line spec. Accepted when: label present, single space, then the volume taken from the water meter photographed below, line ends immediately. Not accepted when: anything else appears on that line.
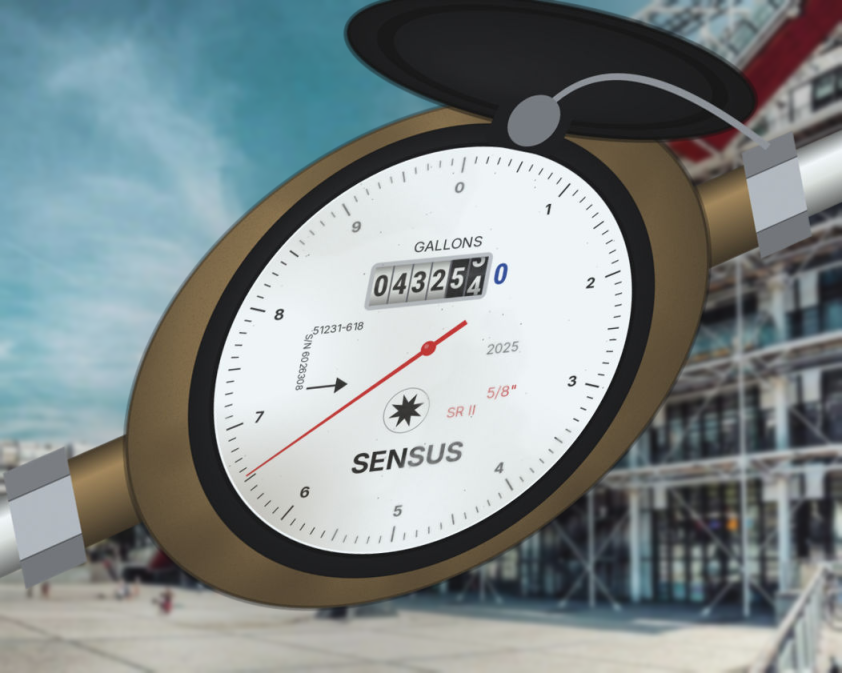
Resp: 432536.5 gal
